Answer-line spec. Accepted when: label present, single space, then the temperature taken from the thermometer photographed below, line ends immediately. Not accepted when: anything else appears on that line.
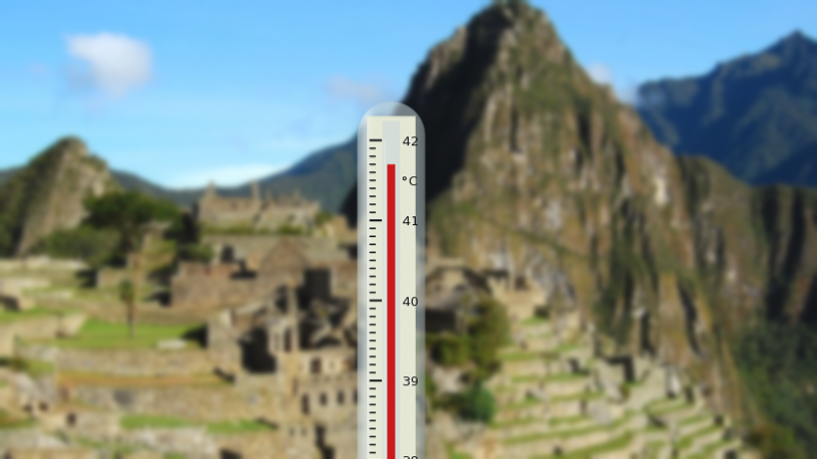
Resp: 41.7 °C
